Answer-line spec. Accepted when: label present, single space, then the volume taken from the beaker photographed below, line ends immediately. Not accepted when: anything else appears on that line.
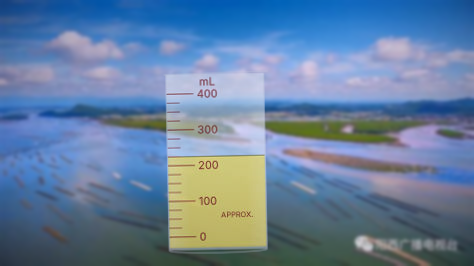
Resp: 225 mL
